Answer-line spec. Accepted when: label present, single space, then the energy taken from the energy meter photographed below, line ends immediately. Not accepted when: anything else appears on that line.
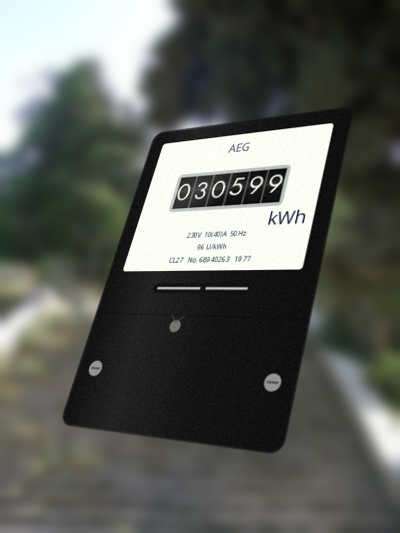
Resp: 30599 kWh
